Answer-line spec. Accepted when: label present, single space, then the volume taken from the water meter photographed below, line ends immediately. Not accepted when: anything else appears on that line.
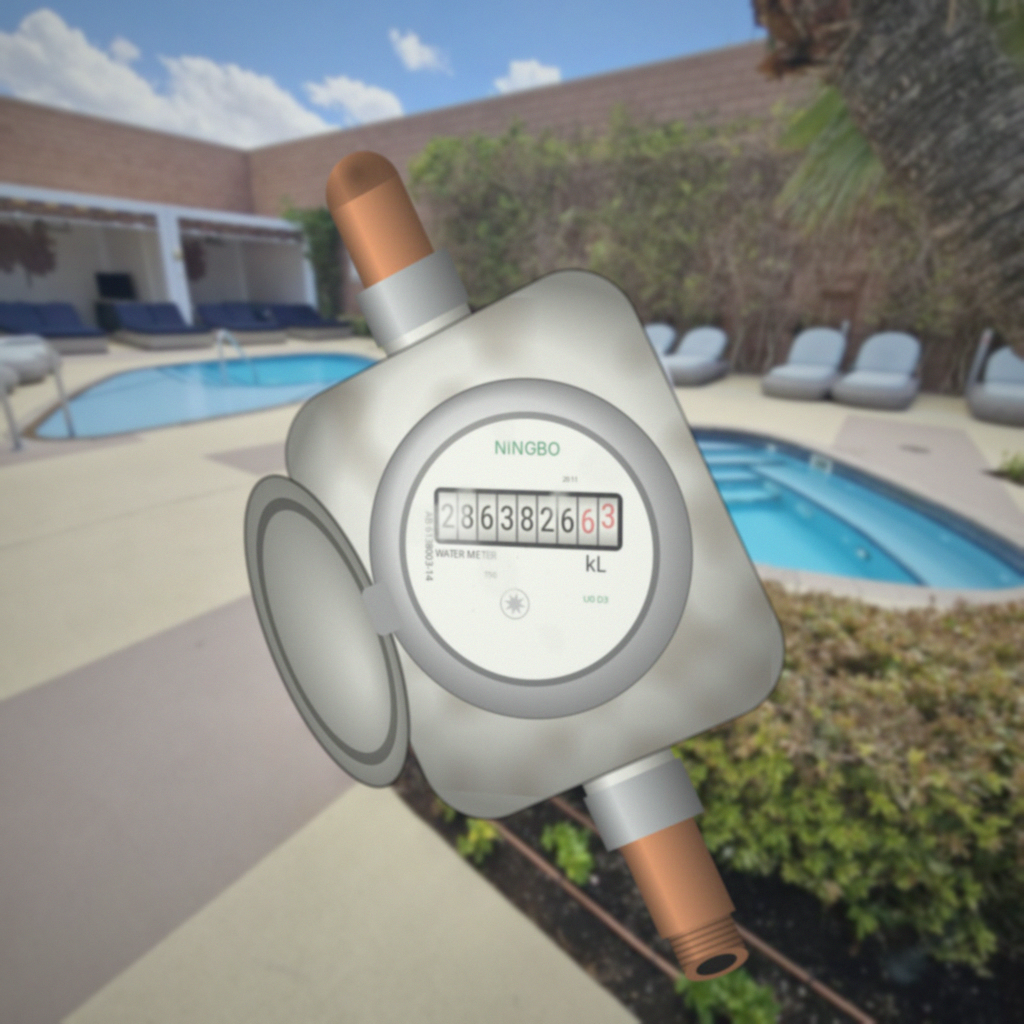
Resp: 2863826.63 kL
